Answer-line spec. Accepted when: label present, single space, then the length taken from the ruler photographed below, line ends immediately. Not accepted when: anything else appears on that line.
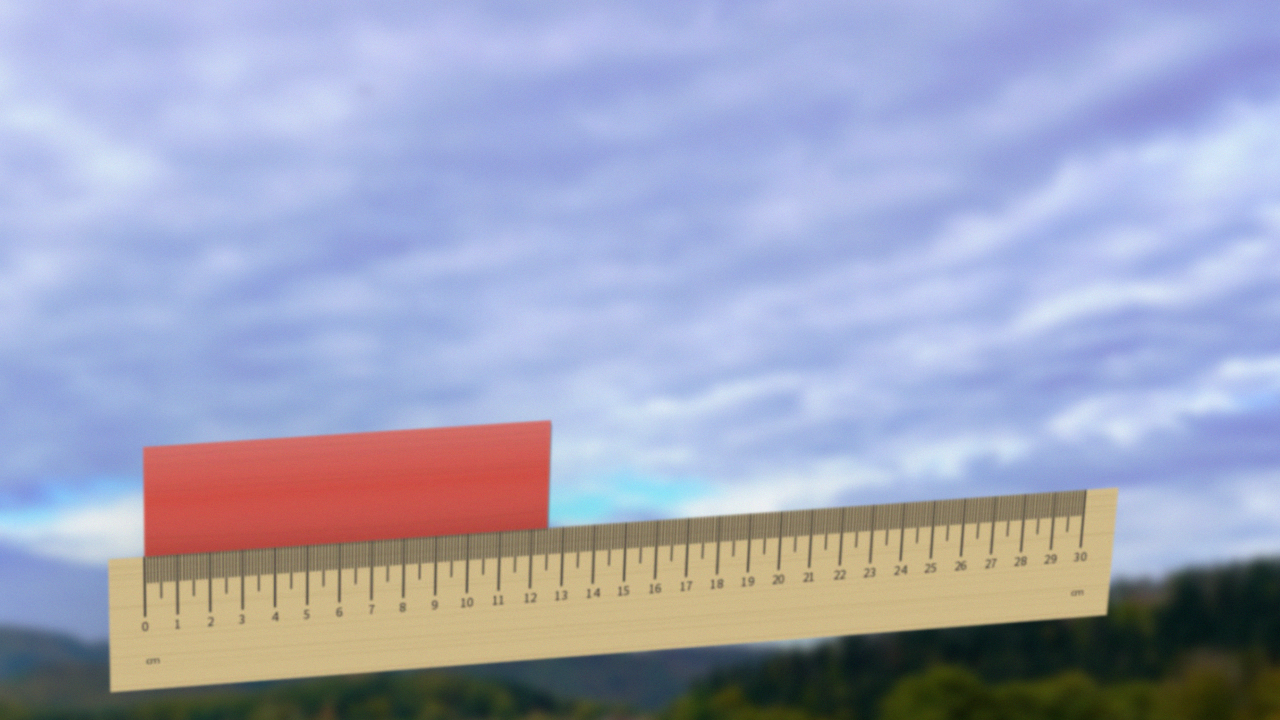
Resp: 12.5 cm
